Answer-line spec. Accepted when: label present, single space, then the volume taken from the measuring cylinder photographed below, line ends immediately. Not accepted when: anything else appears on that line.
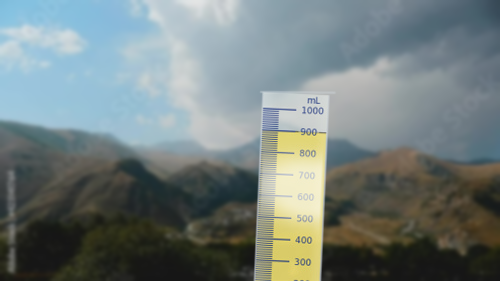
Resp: 900 mL
